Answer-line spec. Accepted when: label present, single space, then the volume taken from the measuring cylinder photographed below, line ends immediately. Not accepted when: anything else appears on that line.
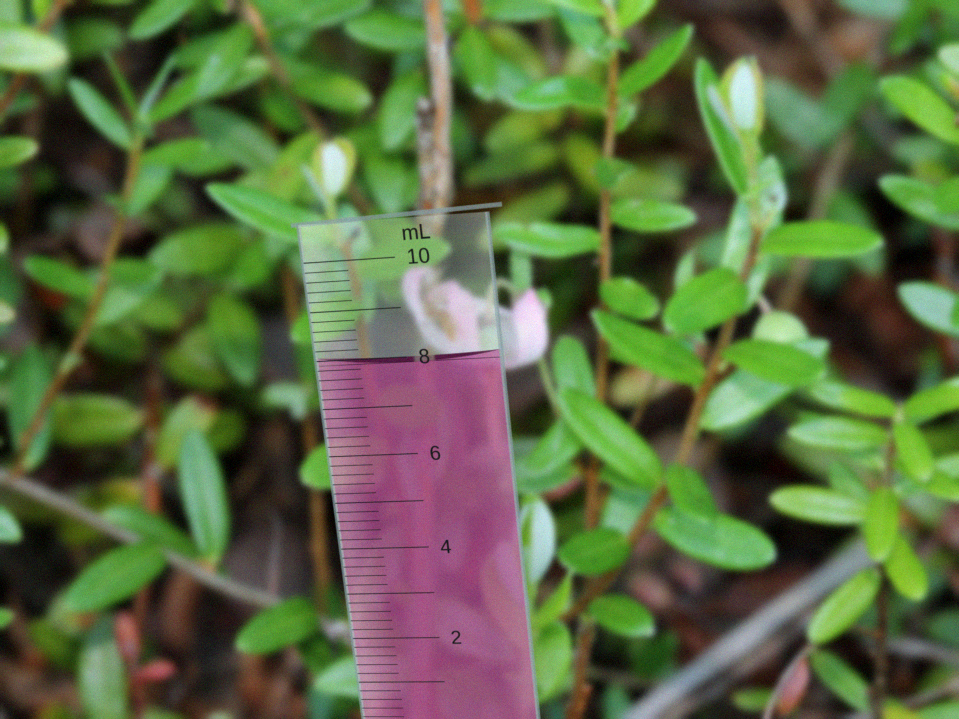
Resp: 7.9 mL
